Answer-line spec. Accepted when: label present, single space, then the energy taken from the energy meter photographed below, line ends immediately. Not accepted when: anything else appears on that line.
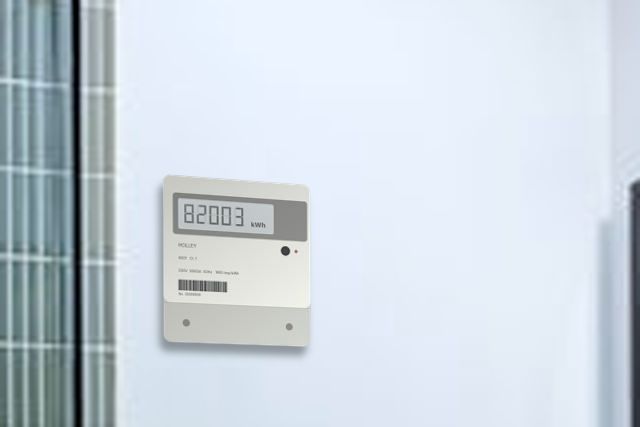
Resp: 82003 kWh
